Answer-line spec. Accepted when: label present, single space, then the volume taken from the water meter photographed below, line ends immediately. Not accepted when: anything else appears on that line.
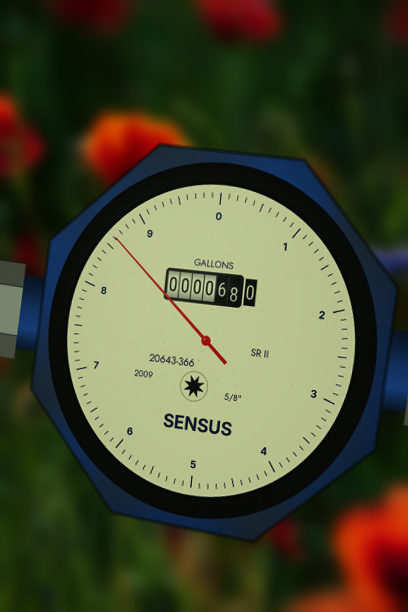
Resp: 678.6 gal
